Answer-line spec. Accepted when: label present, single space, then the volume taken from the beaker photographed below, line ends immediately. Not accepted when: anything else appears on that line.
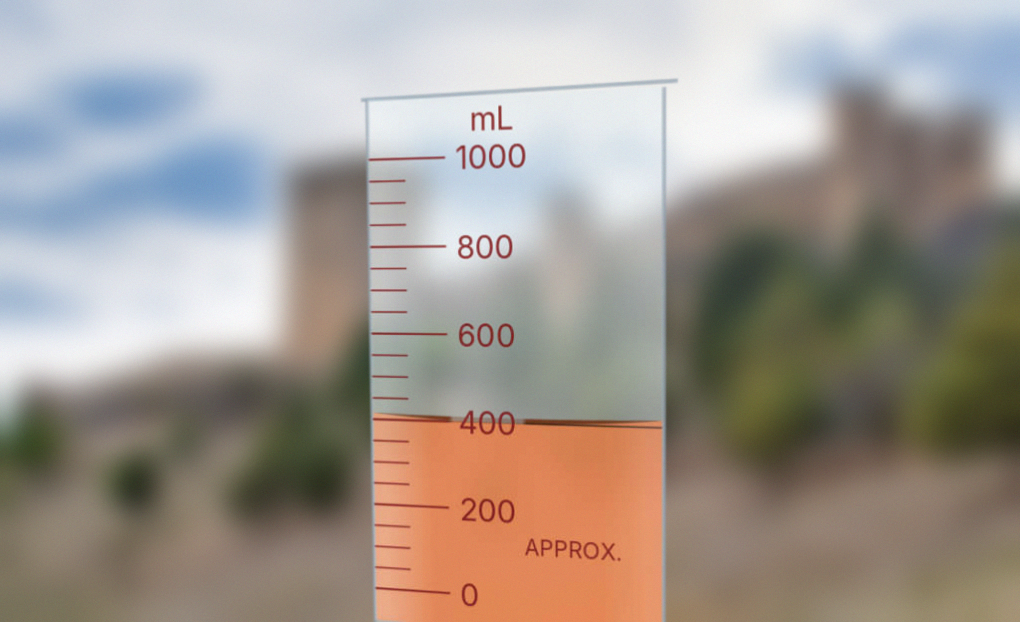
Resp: 400 mL
